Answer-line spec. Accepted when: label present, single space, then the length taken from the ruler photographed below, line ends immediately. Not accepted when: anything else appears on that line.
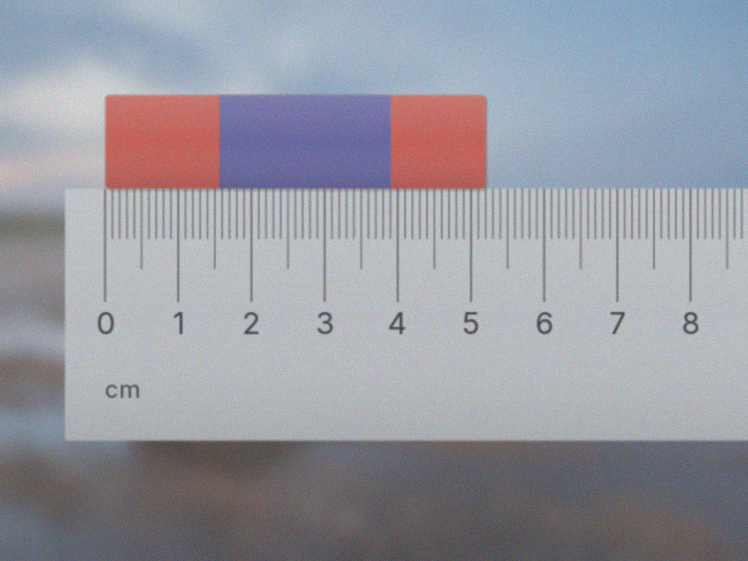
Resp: 5.2 cm
